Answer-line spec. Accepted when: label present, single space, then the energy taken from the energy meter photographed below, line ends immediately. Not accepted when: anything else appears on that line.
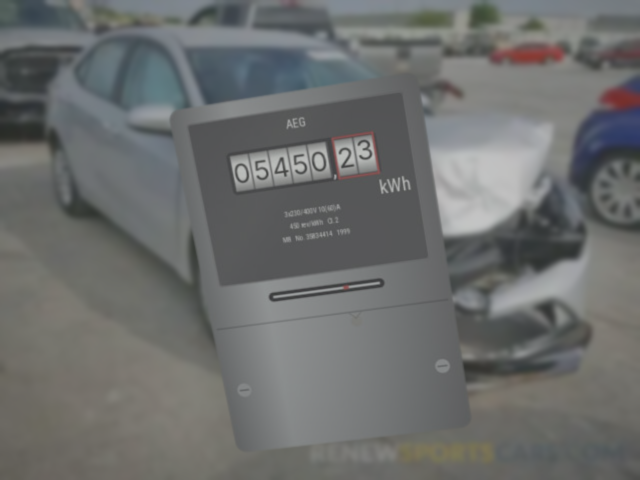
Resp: 5450.23 kWh
